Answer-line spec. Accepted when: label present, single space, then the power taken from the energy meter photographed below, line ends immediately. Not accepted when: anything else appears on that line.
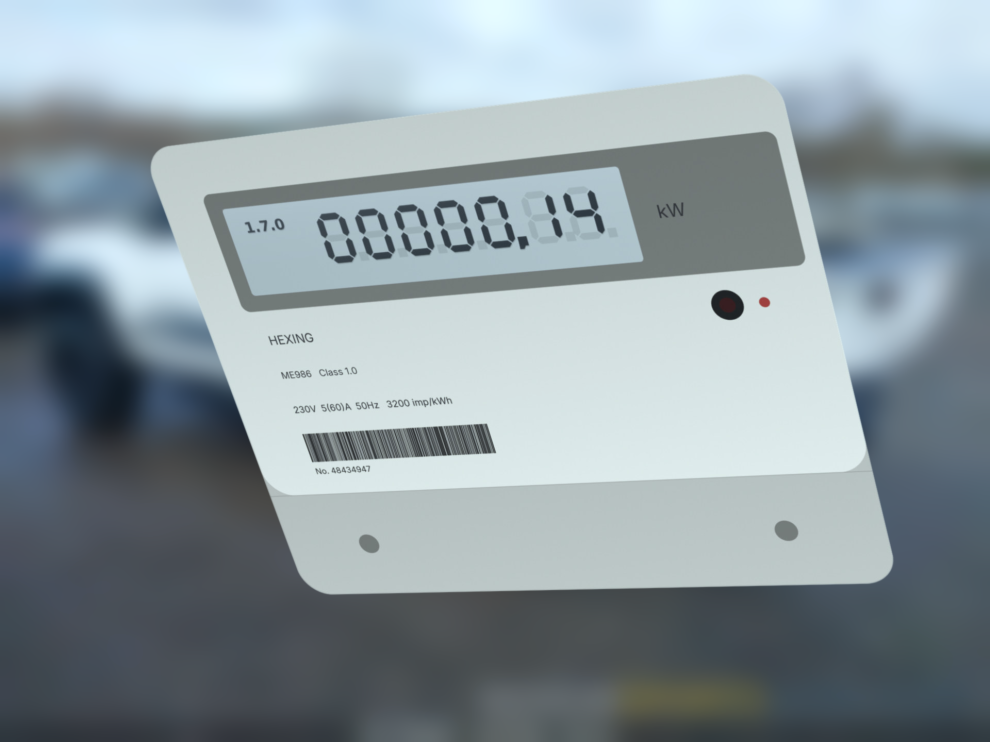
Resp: 0.14 kW
